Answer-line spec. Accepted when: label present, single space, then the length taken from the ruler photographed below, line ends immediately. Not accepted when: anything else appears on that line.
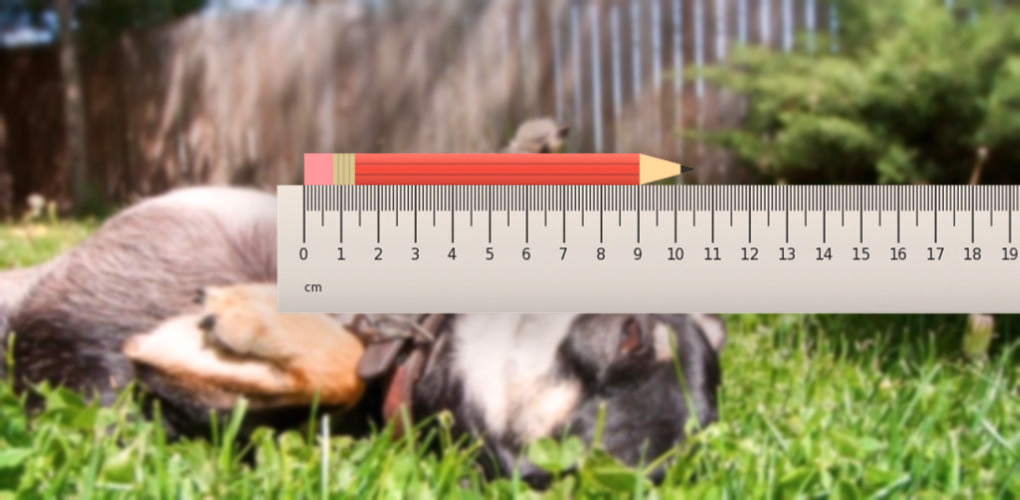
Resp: 10.5 cm
